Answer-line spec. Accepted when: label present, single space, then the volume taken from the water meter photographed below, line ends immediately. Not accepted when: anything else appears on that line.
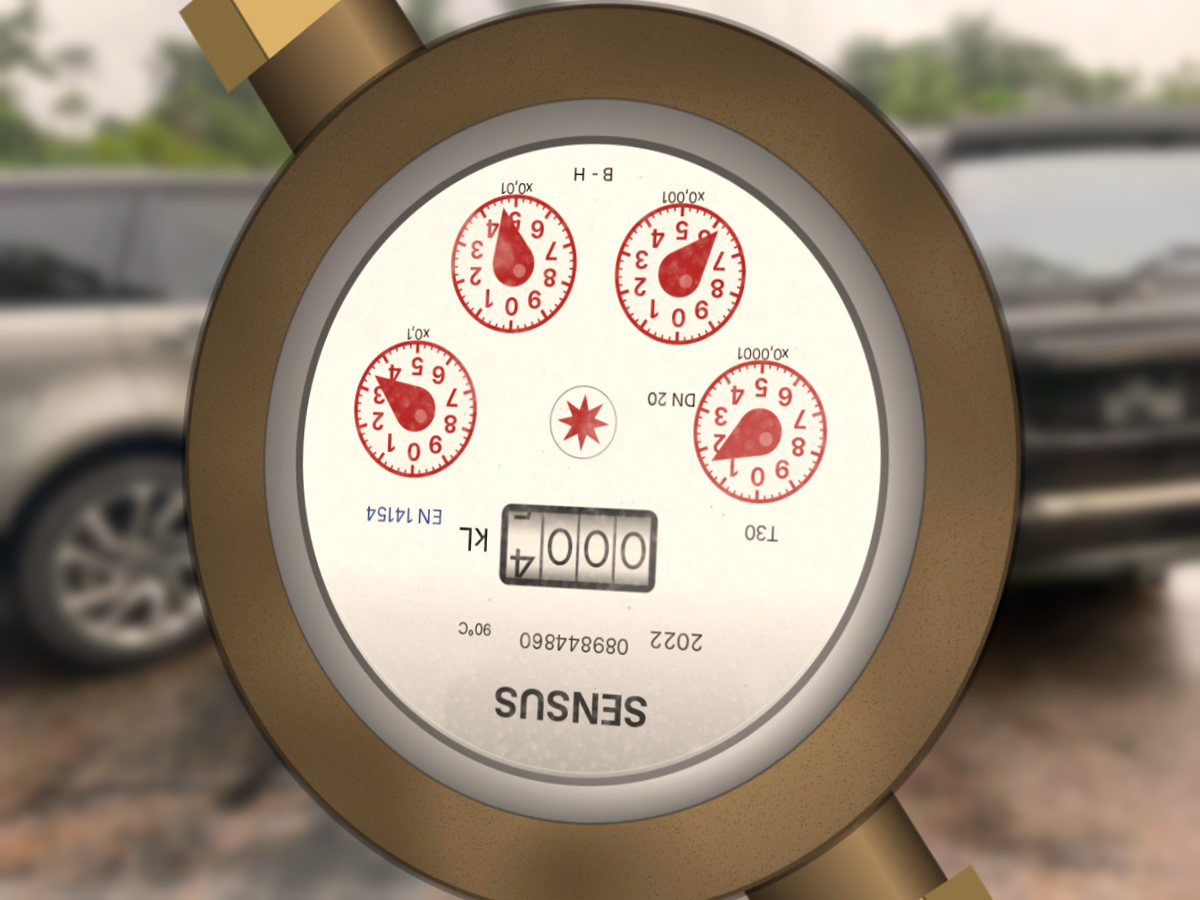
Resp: 4.3461 kL
